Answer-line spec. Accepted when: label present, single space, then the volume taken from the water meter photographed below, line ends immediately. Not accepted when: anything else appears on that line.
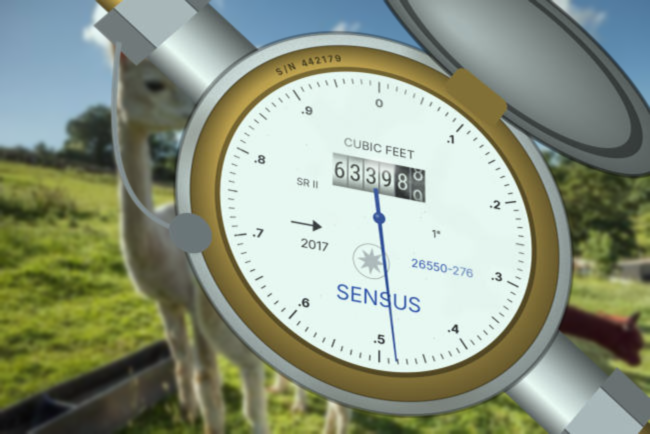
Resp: 633988.48 ft³
